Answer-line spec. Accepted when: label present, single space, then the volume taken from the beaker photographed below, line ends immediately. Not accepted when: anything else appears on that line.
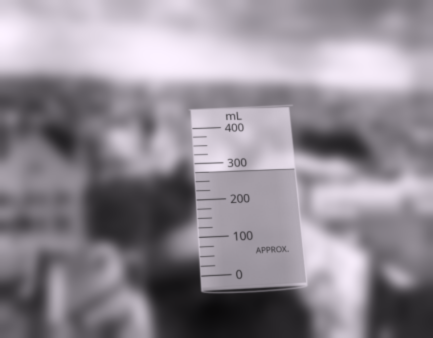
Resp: 275 mL
